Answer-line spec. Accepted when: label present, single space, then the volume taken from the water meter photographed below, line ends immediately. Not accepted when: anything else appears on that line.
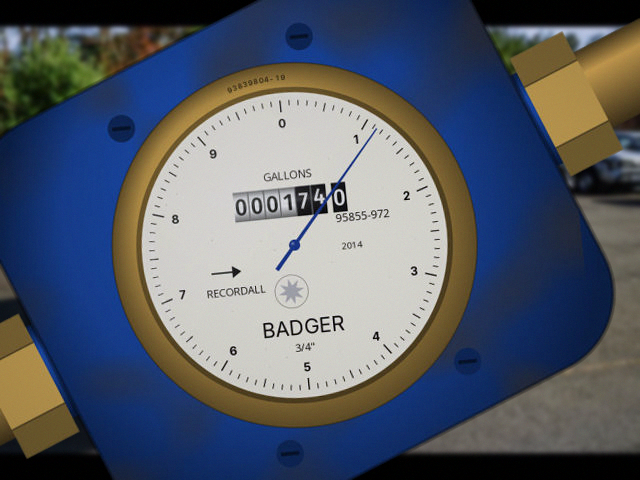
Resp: 1741.1 gal
